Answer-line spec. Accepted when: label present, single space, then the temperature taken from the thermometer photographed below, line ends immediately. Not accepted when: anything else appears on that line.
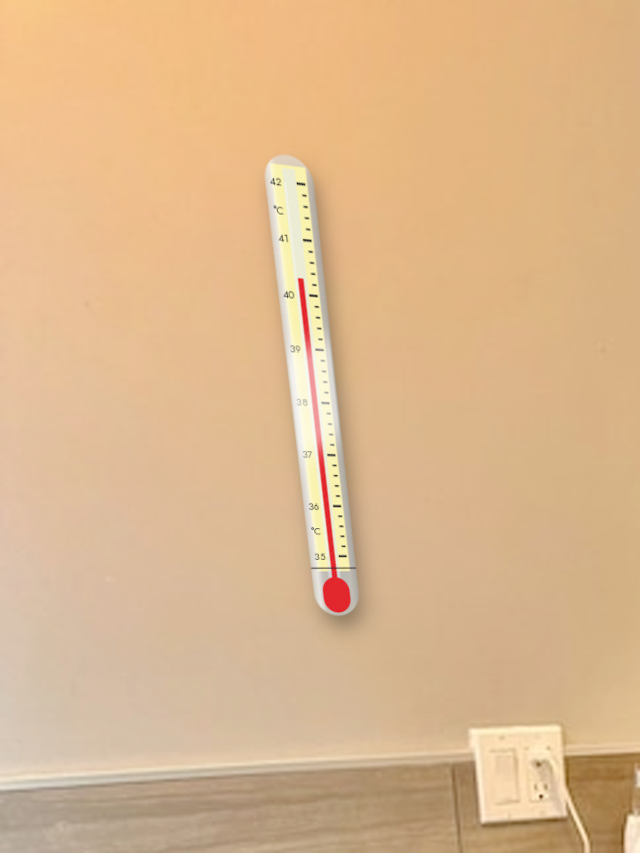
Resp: 40.3 °C
